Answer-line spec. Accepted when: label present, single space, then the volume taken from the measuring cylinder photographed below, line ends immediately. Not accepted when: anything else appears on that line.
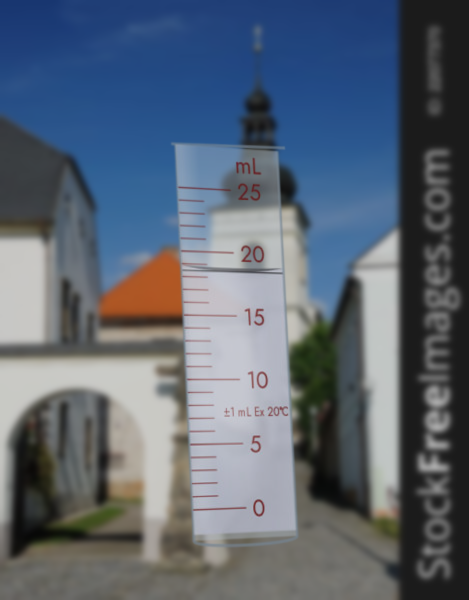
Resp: 18.5 mL
